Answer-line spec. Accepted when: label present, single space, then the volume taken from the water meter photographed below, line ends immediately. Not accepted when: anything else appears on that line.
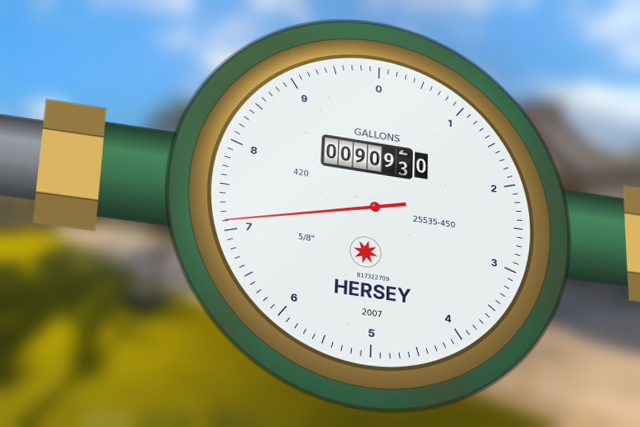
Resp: 90927.1 gal
